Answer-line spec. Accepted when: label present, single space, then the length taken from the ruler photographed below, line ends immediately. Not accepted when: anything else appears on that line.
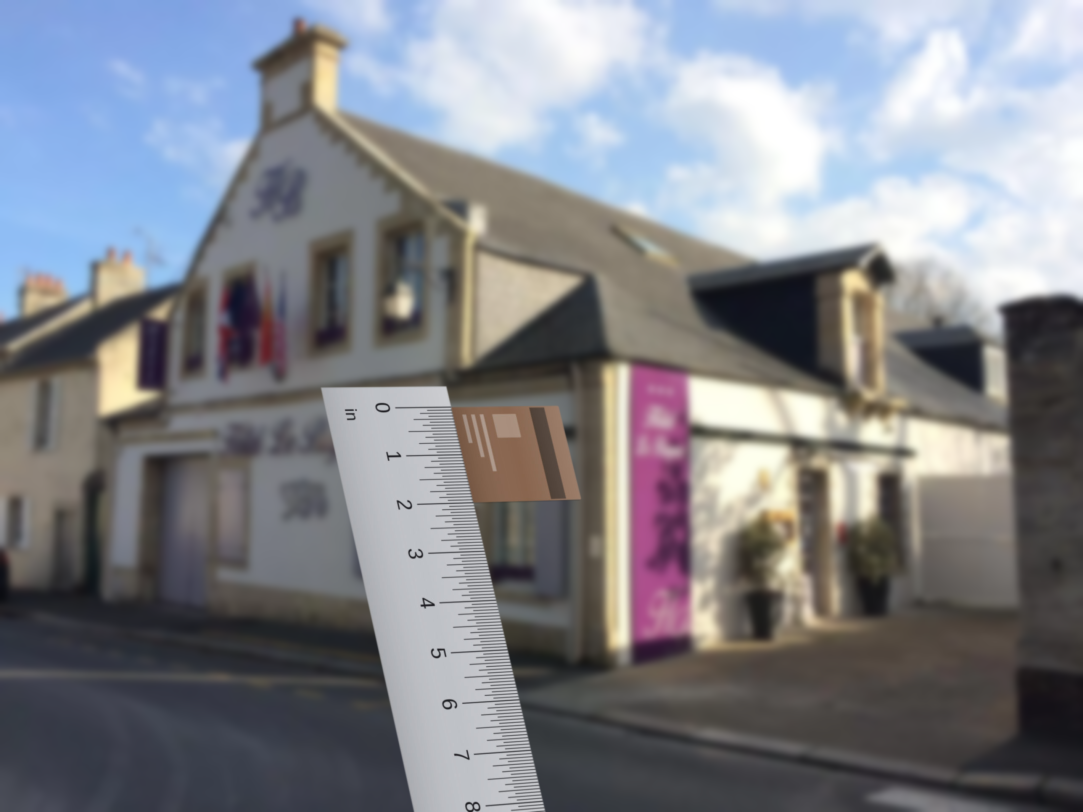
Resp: 2 in
